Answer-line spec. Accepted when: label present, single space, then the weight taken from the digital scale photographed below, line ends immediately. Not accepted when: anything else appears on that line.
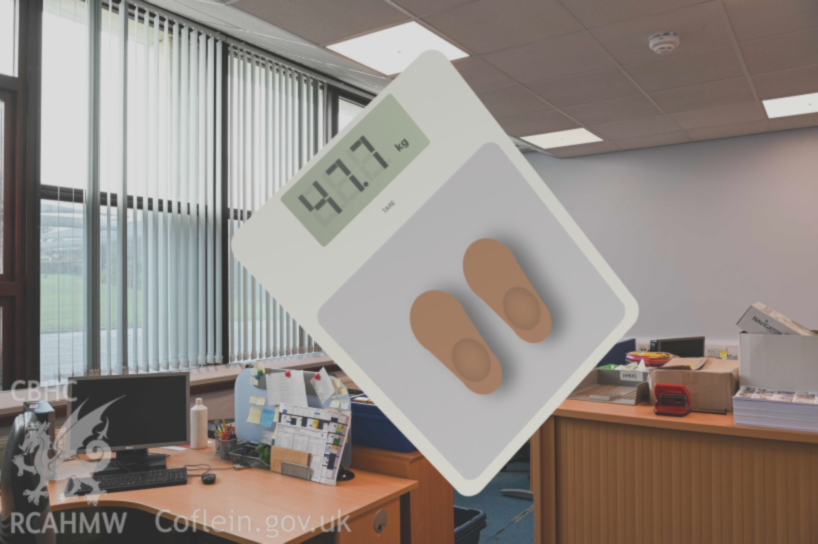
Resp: 47.7 kg
